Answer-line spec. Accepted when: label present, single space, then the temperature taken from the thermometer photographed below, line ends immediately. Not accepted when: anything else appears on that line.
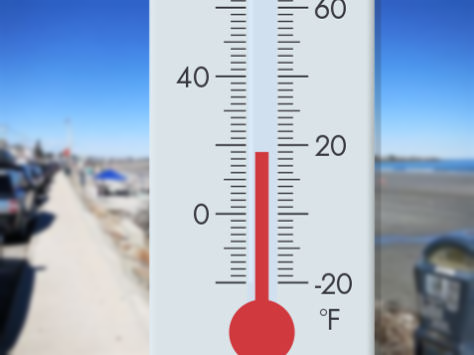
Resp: 18 °F
